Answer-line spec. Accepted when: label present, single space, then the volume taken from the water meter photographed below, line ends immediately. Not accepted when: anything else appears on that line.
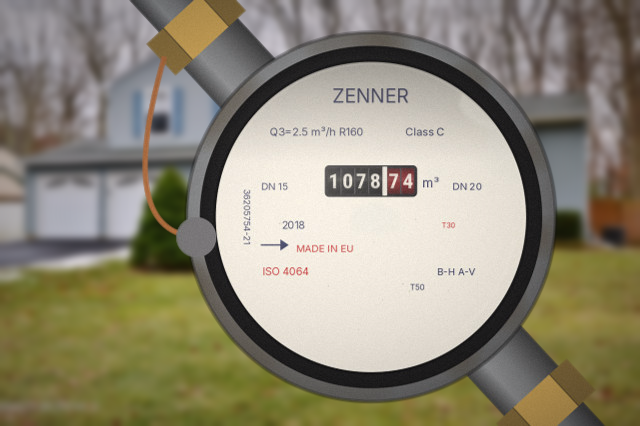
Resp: 1078.74 m³
